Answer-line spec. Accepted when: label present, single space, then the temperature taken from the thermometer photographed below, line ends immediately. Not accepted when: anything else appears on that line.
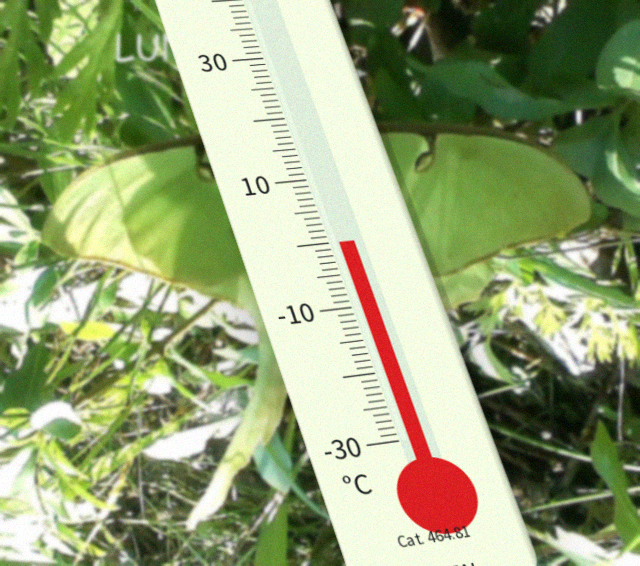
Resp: 0 °C
